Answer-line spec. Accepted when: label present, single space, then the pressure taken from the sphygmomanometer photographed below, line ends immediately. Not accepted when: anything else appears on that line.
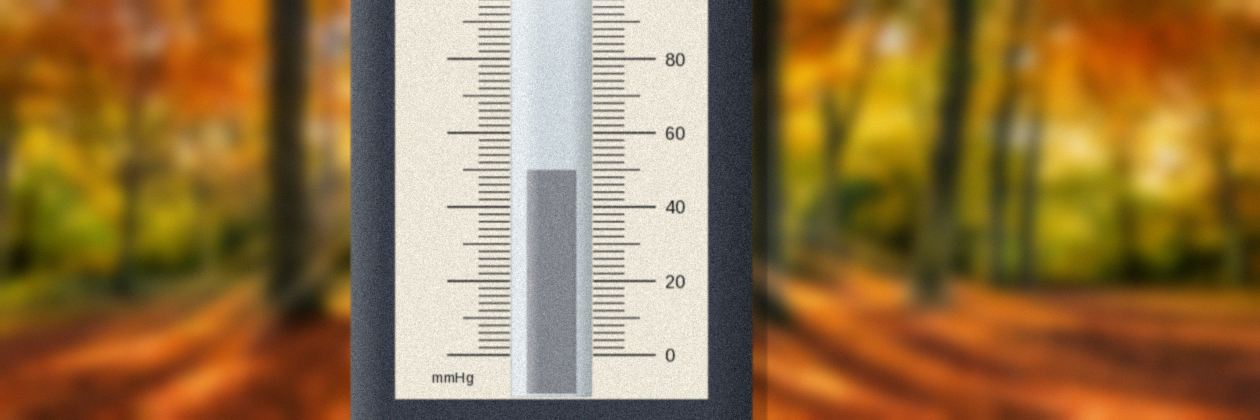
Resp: 50 mmHg
